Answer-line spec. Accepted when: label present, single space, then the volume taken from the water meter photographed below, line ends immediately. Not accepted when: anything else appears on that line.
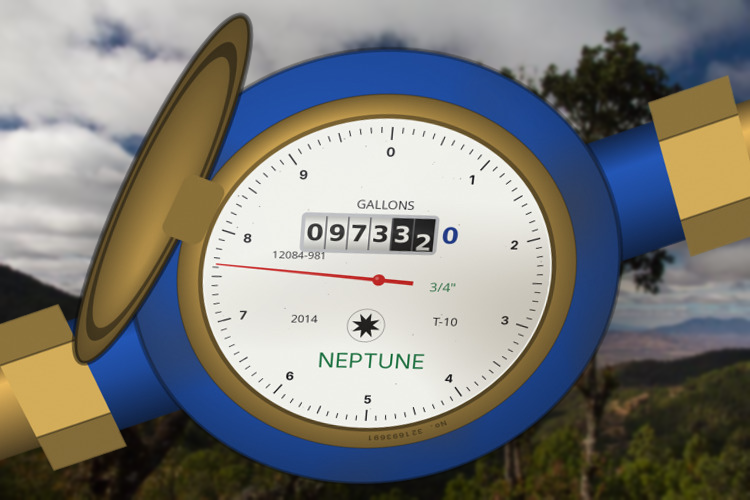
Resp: 973317.6 gal
